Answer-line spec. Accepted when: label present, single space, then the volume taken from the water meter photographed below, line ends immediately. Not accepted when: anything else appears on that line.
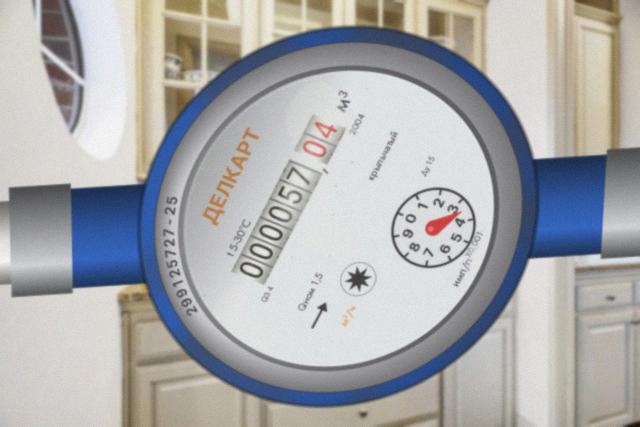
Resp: 57.043 m³
